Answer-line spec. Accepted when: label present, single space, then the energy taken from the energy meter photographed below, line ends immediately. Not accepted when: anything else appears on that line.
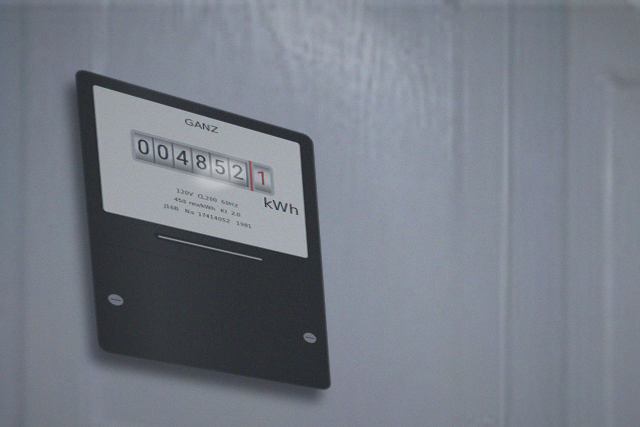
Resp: 4852.1 kWh
